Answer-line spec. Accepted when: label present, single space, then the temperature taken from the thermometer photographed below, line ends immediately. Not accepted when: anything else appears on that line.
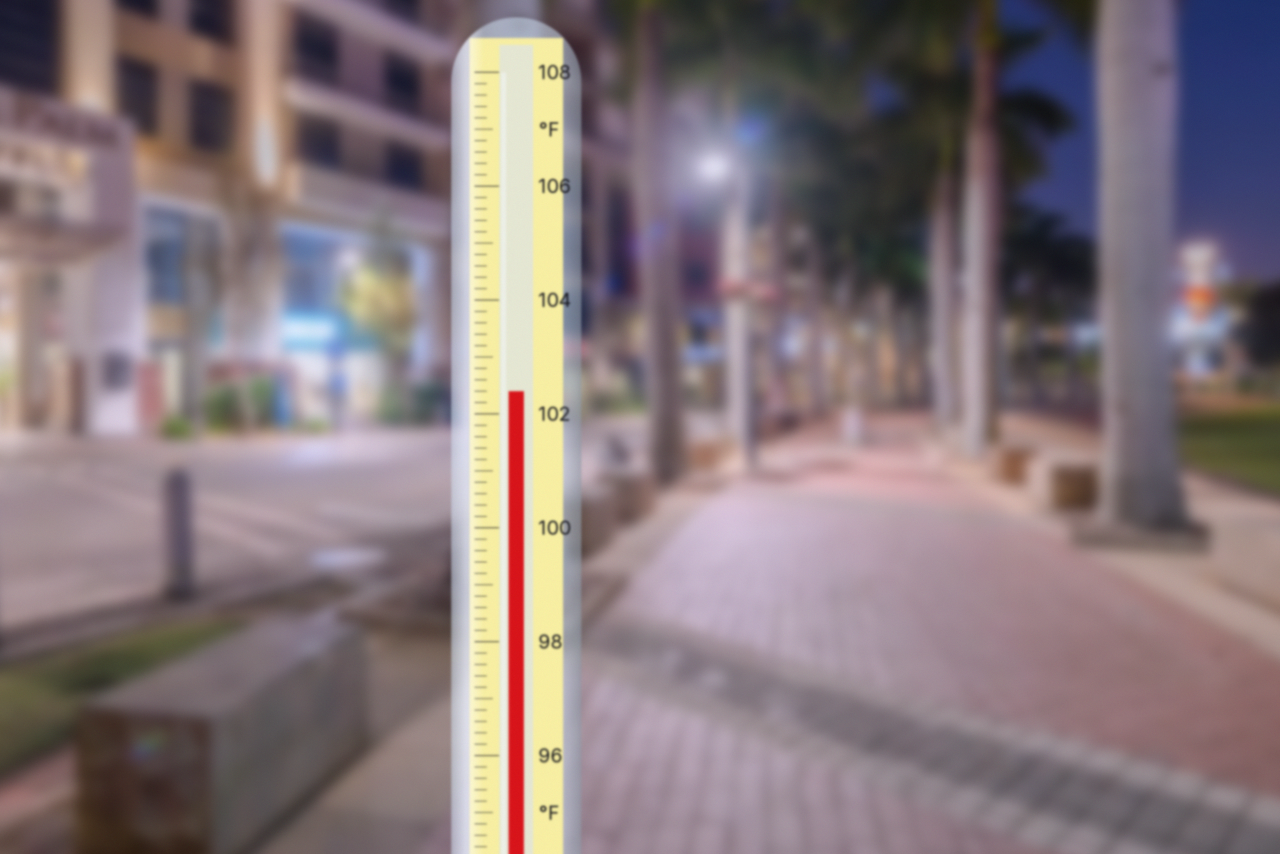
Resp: 102.4 °F
